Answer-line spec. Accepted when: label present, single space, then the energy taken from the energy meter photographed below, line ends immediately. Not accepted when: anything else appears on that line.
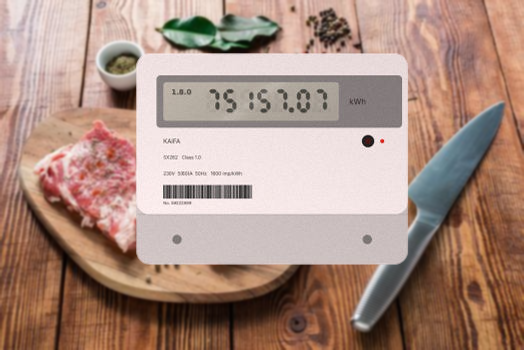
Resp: 75157.07 kWh
